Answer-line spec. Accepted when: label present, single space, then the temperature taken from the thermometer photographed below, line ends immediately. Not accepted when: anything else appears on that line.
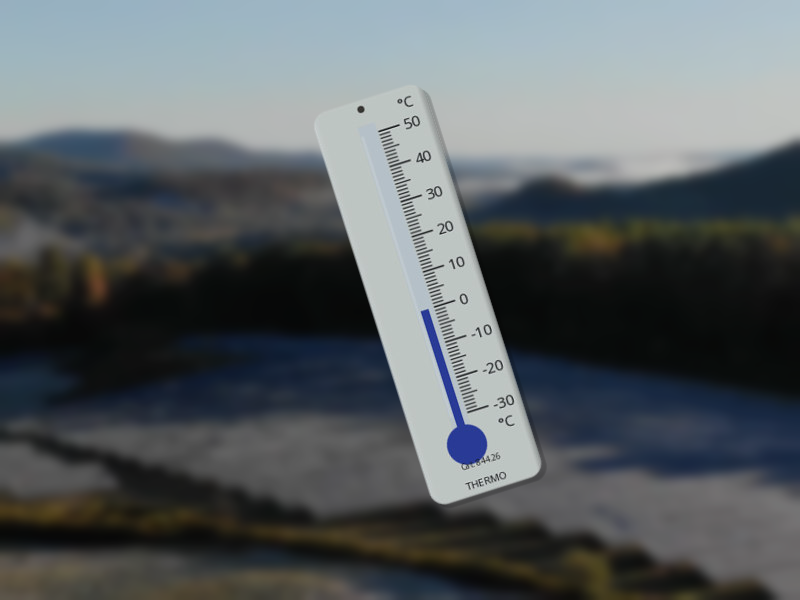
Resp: 0 °C
